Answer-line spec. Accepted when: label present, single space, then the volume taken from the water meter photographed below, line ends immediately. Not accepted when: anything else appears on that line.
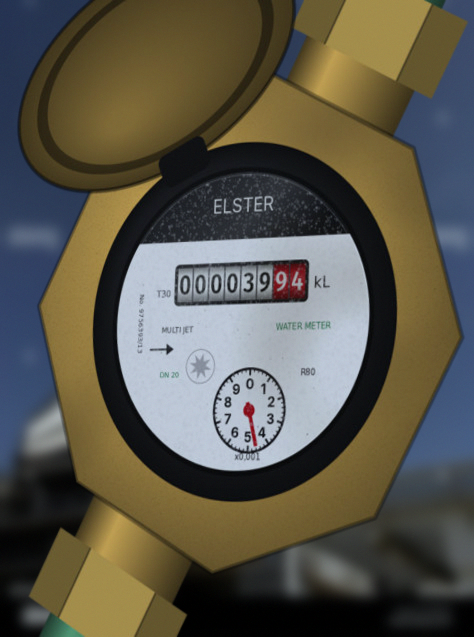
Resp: 39.944 kL
